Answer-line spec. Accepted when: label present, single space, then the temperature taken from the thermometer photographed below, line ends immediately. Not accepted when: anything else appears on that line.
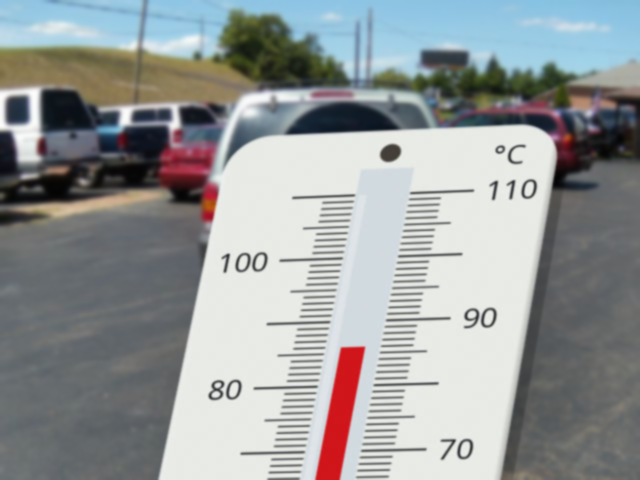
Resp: 86 °C
